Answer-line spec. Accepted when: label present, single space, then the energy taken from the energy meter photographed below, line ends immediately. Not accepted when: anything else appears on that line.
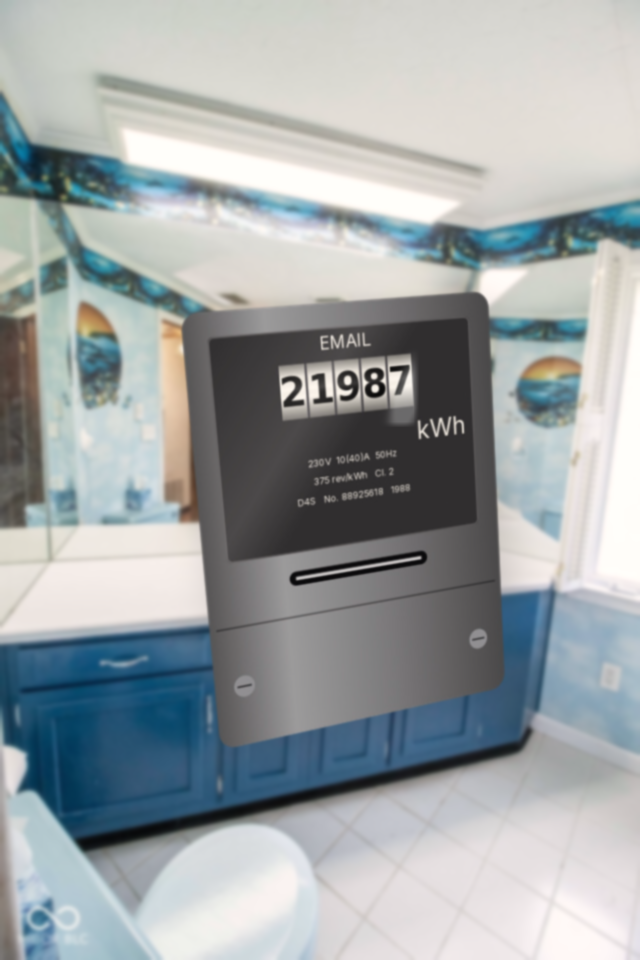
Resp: 21987 kWh
